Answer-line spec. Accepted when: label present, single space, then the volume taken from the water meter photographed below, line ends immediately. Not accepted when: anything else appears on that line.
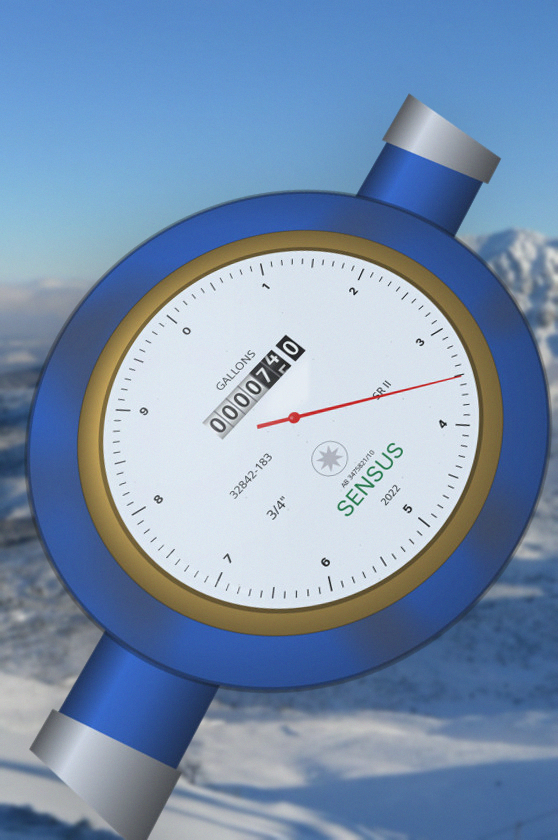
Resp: 743.5 gal
